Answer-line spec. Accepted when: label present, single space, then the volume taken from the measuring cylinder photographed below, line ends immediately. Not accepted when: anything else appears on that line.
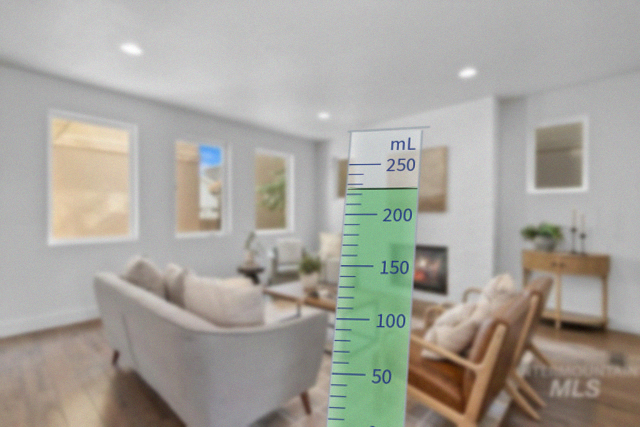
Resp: 225 mL
